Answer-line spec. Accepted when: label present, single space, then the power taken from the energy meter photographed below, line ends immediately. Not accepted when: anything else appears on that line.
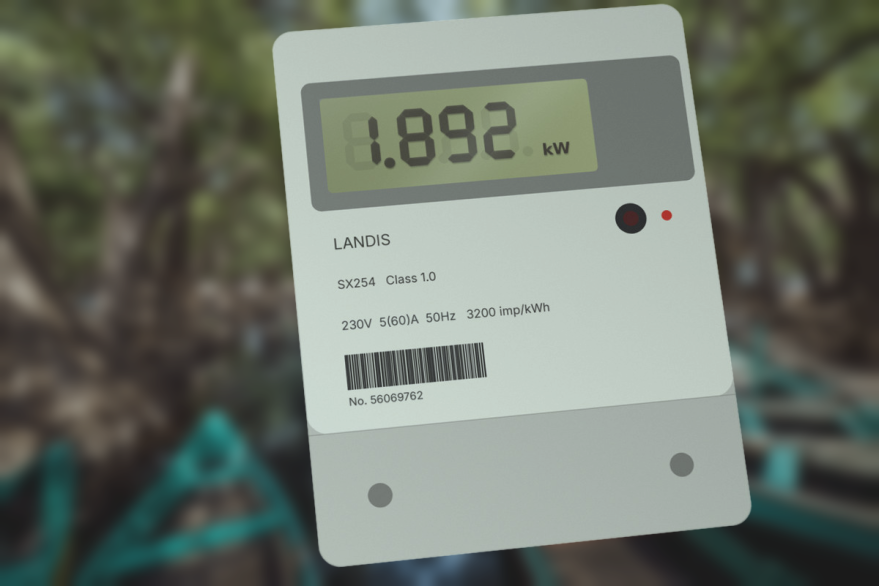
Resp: 1.892 kW
